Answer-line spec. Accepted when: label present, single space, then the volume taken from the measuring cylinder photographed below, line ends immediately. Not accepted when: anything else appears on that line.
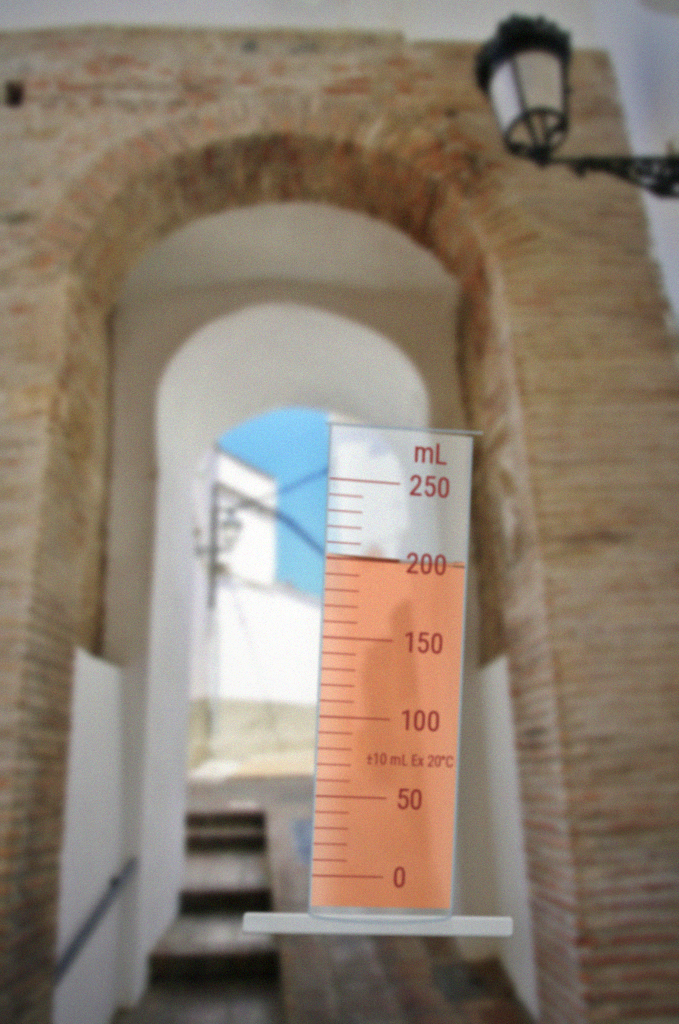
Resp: 200 mL
